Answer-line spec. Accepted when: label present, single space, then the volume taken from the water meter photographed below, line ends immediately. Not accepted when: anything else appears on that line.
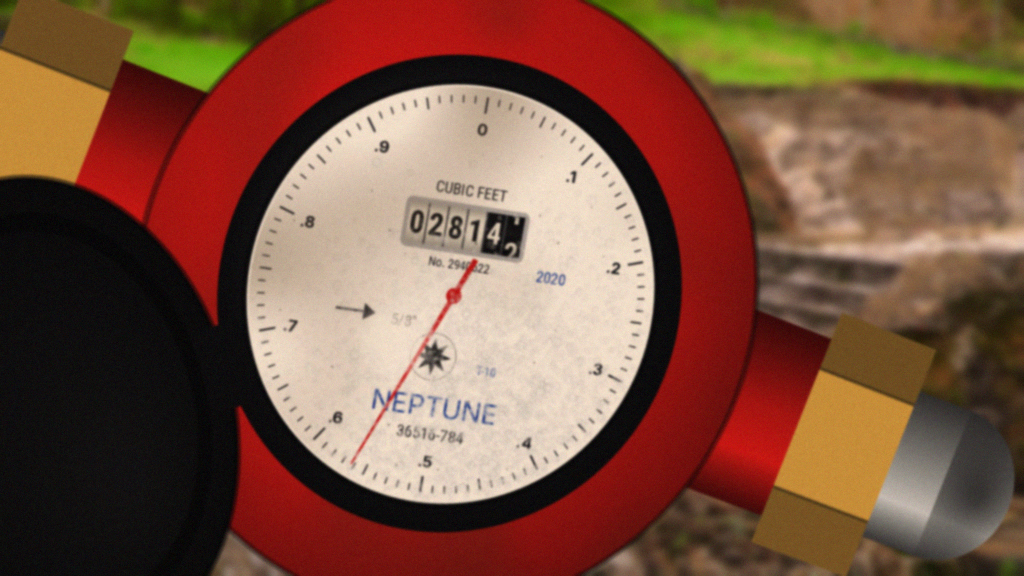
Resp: 28141.56 ft³
